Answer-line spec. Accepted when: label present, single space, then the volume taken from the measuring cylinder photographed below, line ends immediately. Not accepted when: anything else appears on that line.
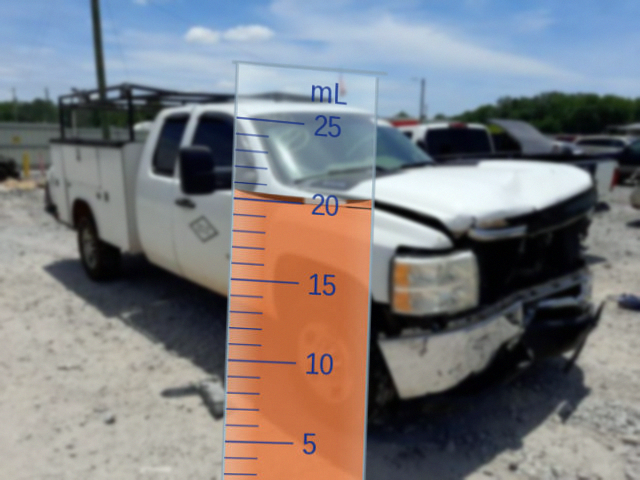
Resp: 20 mL
